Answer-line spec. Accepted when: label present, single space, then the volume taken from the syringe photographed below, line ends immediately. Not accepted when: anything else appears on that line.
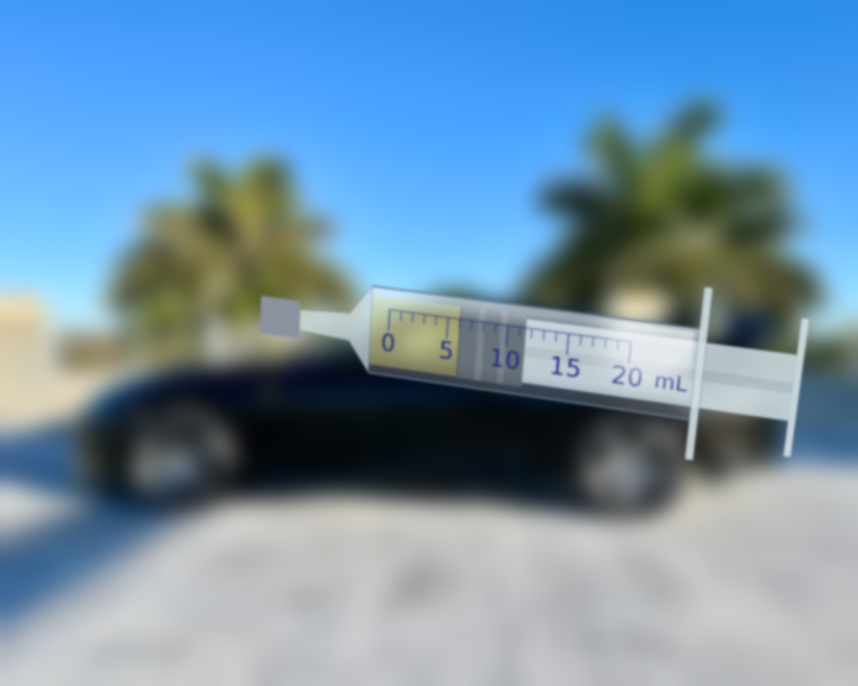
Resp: 6 mL
